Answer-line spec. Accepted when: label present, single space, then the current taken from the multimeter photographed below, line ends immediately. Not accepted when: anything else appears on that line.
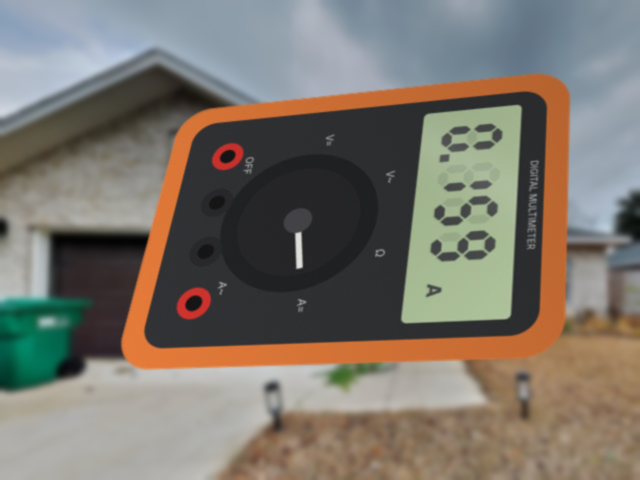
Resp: 0.159 A
